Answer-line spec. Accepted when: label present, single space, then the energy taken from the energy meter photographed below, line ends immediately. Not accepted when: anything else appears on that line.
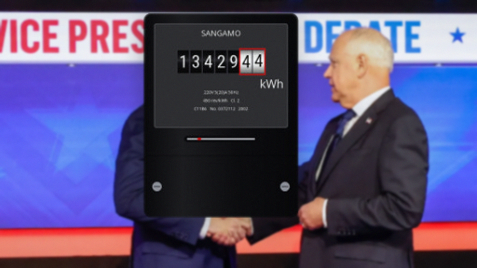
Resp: 13429.44 kWh
